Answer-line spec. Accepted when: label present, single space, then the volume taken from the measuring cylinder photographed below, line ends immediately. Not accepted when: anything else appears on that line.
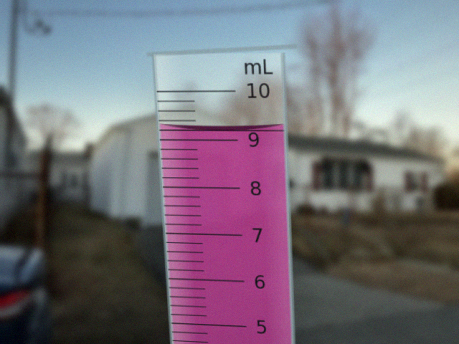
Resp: 9.2 mL
